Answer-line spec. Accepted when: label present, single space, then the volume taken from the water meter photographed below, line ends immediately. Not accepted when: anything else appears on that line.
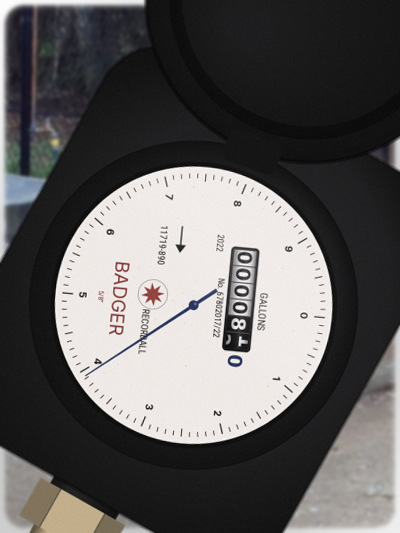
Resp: 813.9 gal
